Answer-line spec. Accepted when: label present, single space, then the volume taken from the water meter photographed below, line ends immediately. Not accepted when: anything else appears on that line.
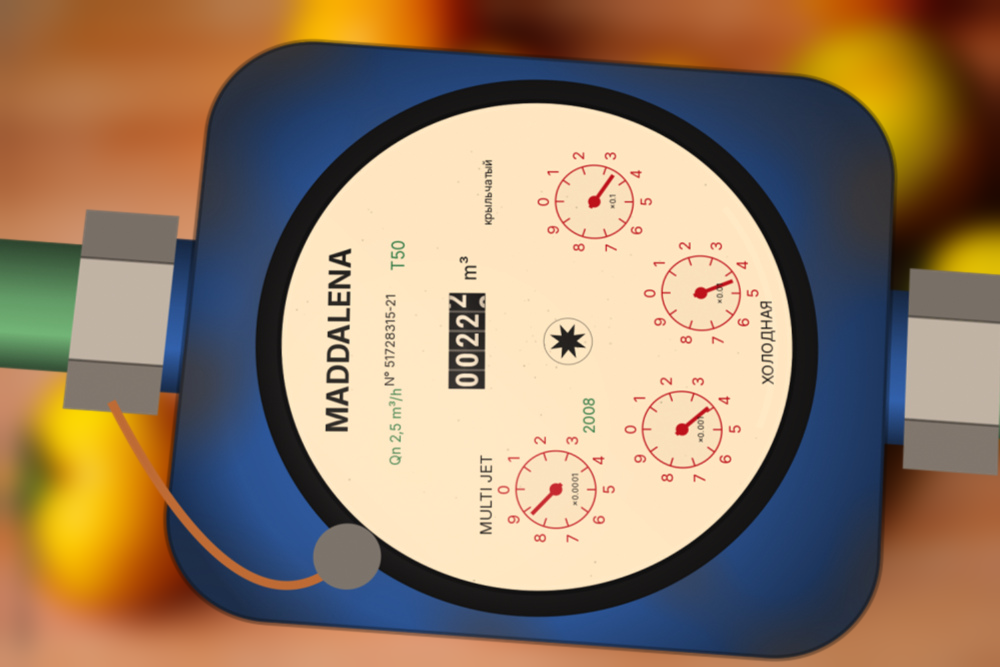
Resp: 222.3438 m³
